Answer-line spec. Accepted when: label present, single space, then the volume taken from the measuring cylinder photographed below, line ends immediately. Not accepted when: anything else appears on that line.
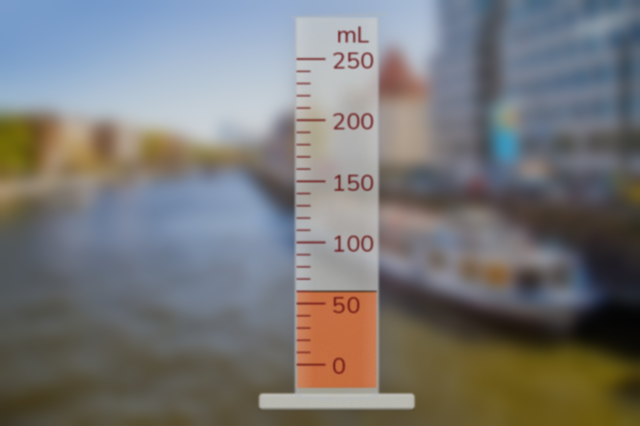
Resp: 60 mL
